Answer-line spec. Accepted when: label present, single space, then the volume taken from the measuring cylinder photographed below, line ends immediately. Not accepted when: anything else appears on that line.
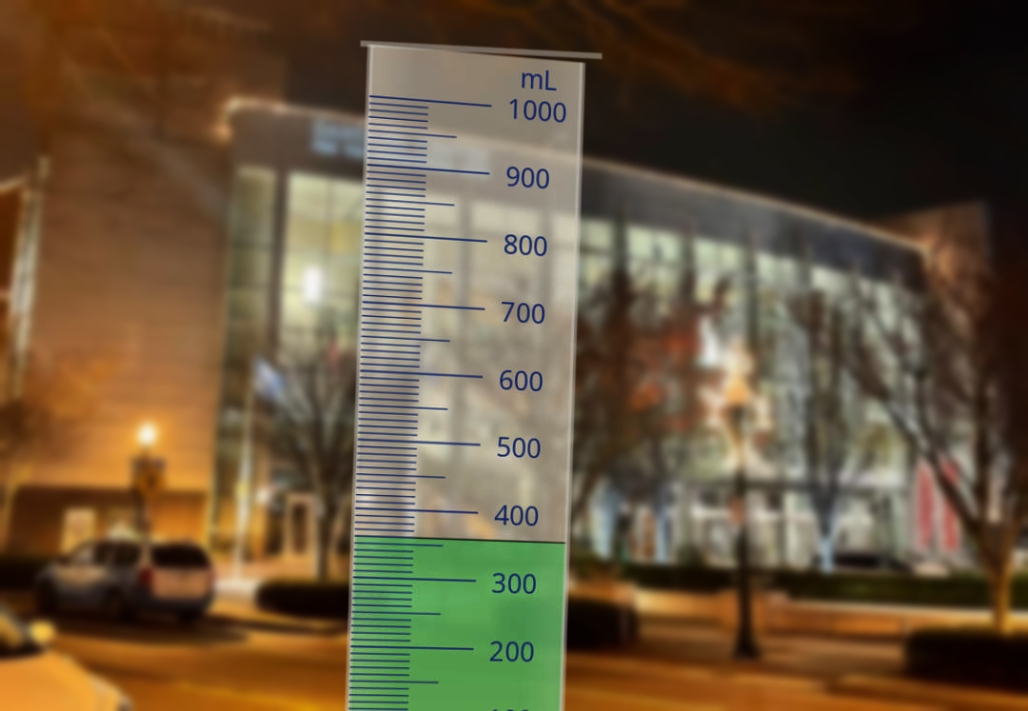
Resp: 360 mL
